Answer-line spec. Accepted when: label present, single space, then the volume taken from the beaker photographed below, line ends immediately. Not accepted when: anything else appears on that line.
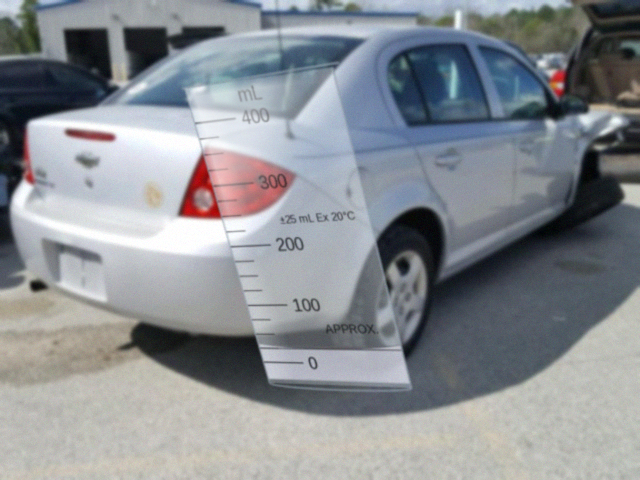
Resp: 25 mL
